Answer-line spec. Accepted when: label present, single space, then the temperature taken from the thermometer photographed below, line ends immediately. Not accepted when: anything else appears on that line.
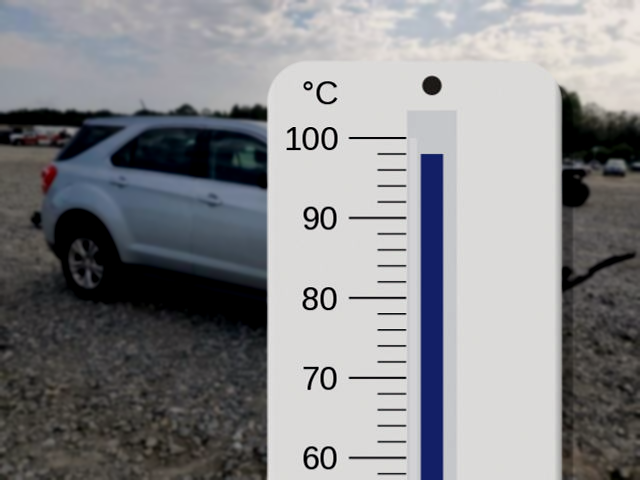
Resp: 98 °C
